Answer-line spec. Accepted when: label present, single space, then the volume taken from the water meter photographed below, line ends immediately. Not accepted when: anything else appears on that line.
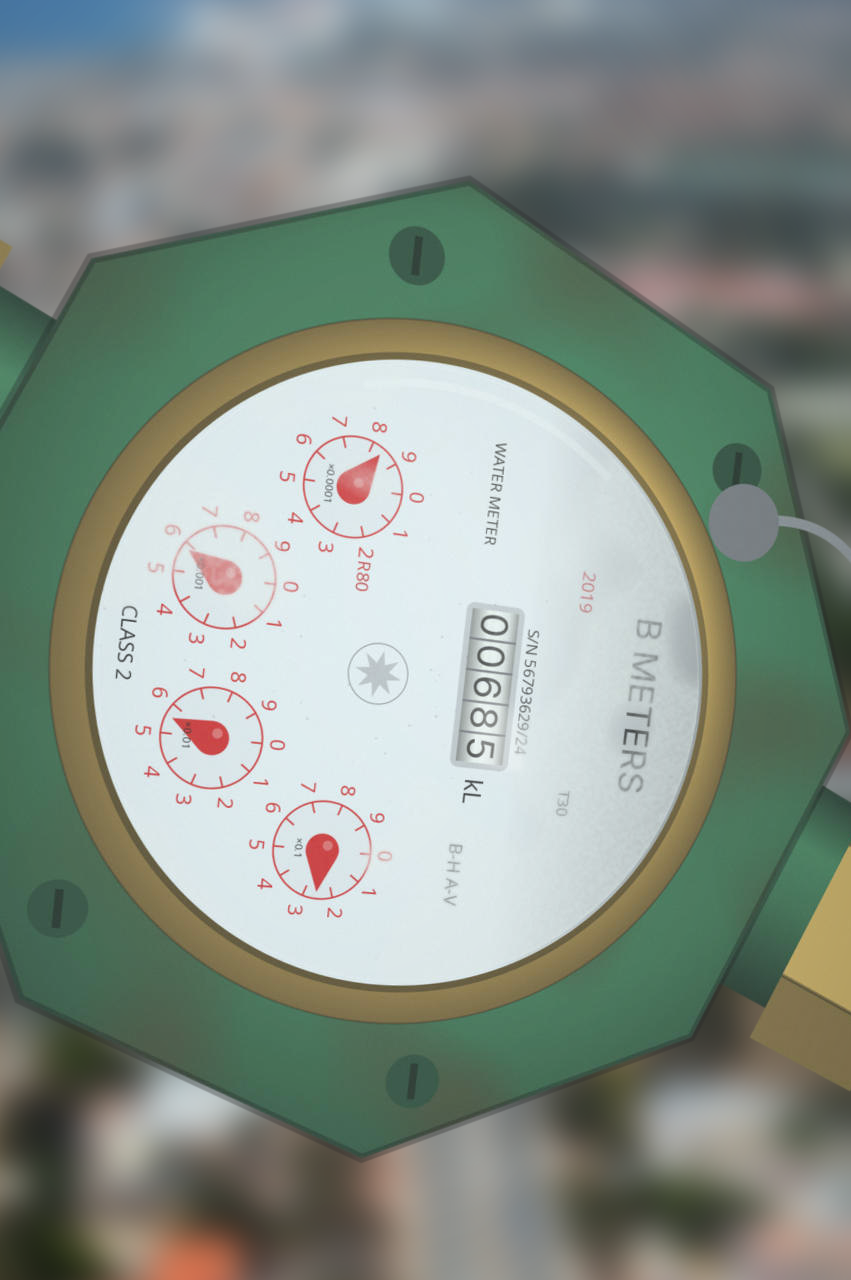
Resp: 685.2558 kL
